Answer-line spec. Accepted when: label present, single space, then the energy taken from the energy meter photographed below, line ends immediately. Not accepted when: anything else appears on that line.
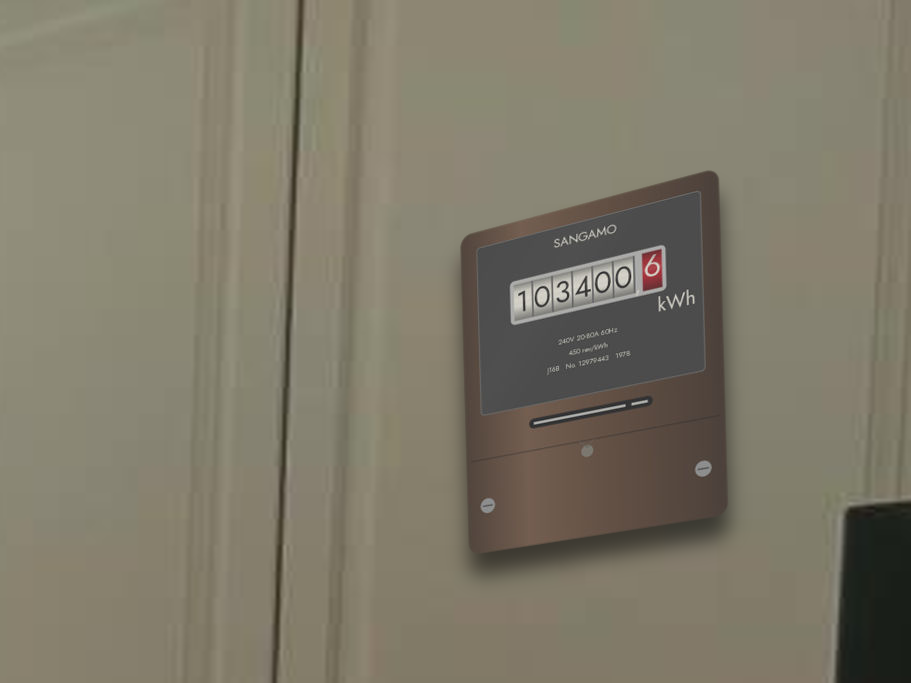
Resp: 103400.6 kWh
